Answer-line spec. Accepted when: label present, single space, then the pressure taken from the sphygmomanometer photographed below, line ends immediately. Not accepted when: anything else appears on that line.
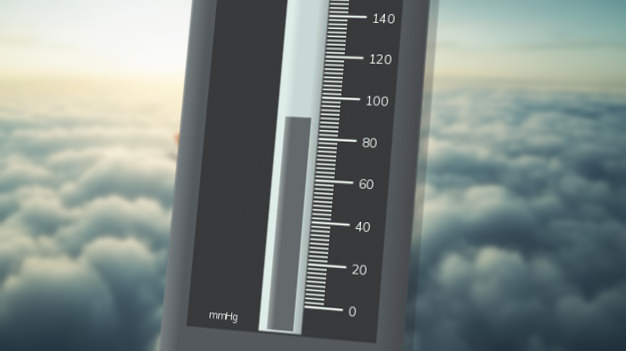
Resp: 90 mmHg
